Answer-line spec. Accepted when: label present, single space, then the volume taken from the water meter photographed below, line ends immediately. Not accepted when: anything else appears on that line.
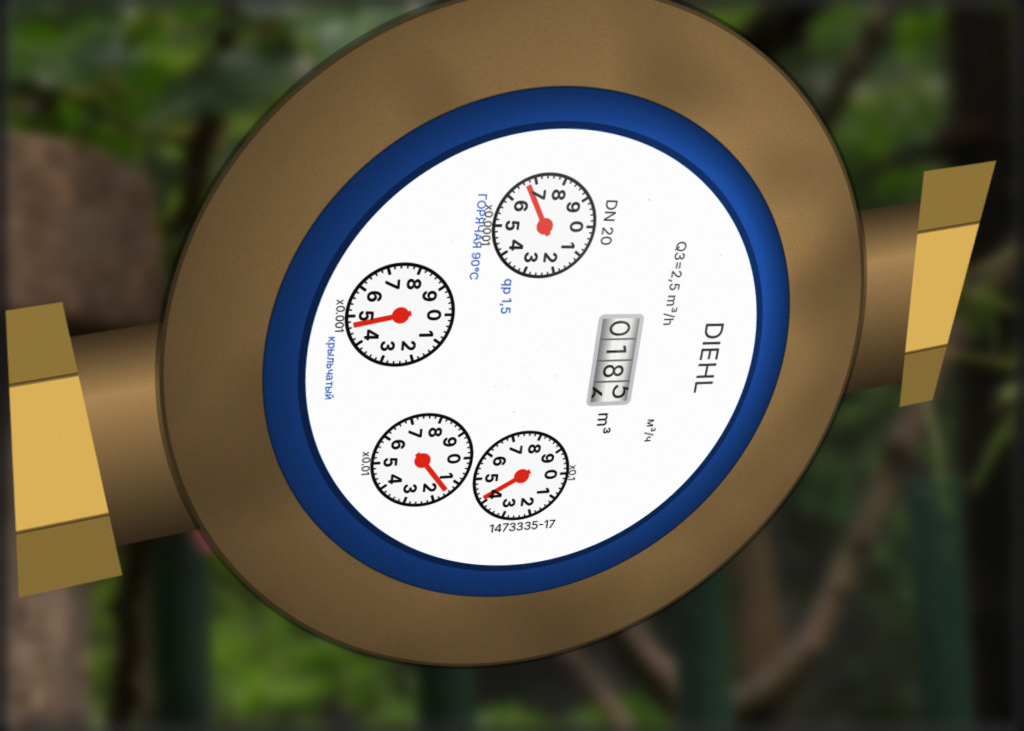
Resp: 185.4146 m³
